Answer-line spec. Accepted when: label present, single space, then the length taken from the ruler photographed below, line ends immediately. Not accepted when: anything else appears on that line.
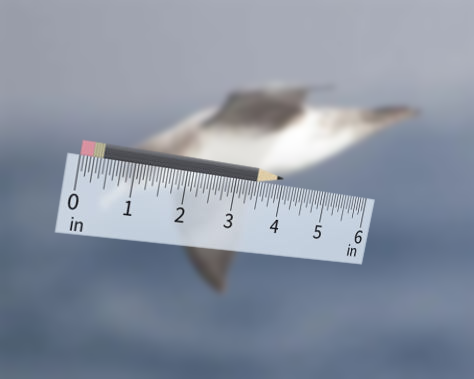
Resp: 4 in
